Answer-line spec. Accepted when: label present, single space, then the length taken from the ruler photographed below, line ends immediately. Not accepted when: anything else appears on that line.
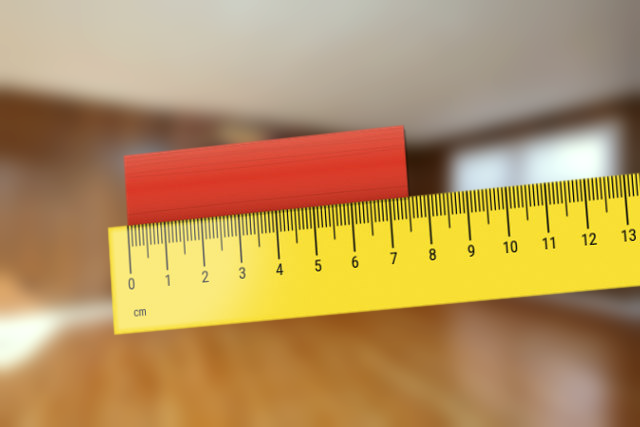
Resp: 7.5 cm
